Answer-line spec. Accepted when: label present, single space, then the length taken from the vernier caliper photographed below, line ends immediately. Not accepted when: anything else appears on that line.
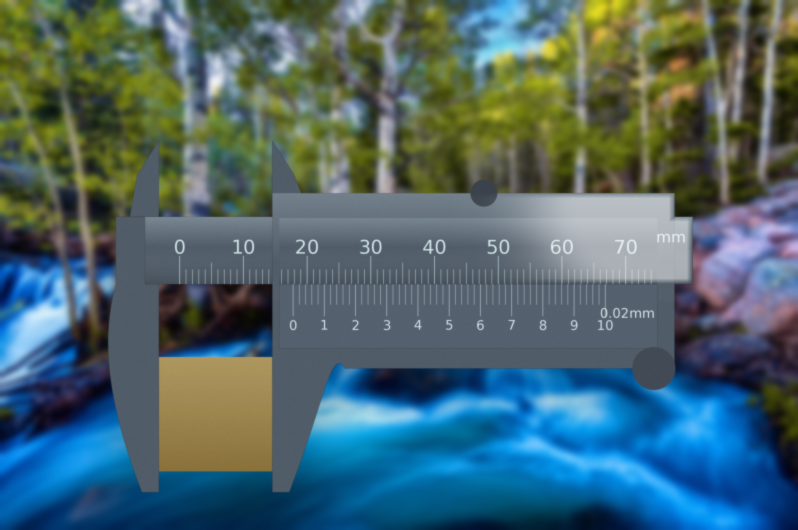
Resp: 17.8 mm
